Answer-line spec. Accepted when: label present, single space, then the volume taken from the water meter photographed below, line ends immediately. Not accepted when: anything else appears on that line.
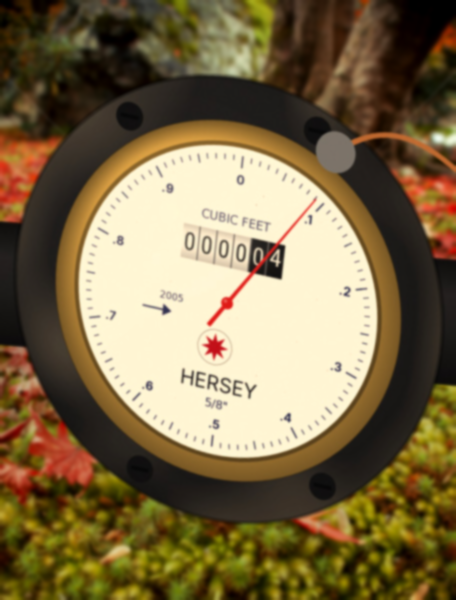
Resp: 4.09 ft³
